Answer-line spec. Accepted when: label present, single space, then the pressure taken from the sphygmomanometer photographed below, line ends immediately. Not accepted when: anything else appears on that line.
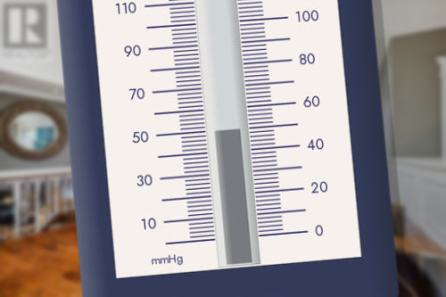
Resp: 50 mmHg
